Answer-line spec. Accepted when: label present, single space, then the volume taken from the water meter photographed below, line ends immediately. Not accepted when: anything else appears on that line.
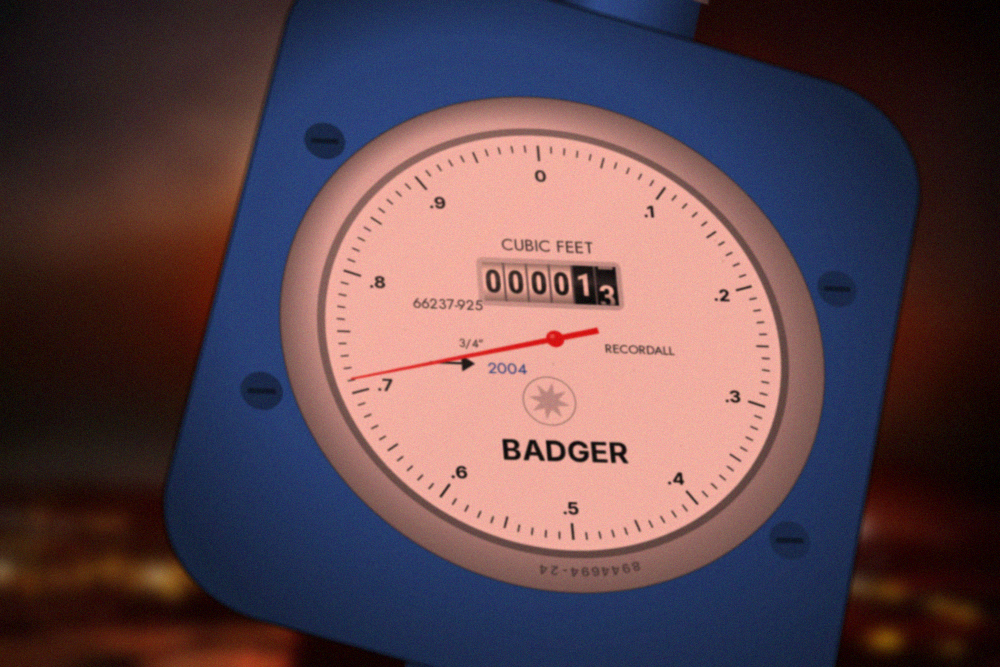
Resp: 12.71 ft³
